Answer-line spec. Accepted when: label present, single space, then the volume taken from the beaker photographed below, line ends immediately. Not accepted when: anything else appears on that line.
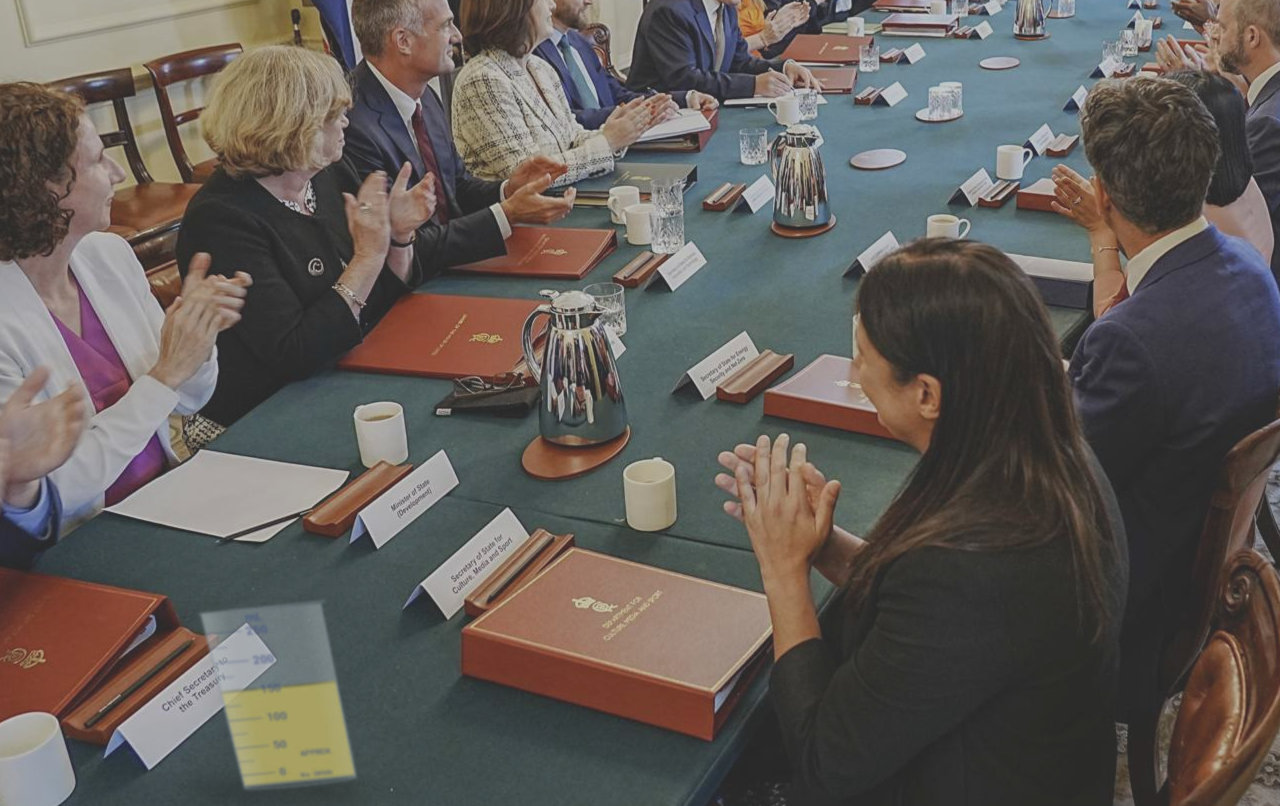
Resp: 150 mL
